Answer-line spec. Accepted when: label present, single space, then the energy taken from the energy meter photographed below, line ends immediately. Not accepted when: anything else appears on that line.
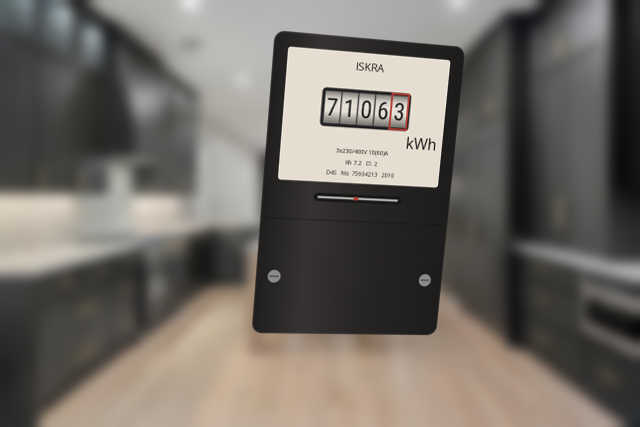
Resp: 7106.3 kWh
